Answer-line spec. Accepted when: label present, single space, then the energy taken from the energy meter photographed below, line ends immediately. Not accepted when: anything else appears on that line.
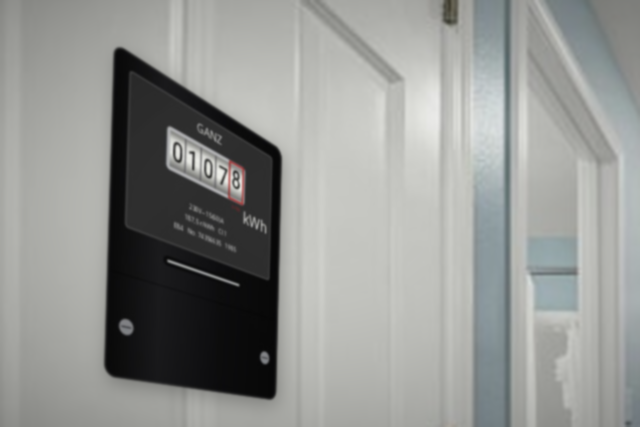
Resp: 107.8 kWh
